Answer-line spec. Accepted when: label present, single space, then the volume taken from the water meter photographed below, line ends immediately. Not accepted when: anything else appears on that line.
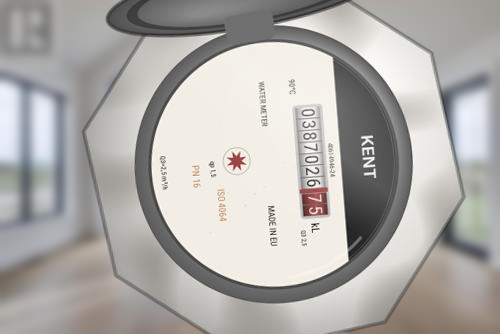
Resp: 387026.75 kL
